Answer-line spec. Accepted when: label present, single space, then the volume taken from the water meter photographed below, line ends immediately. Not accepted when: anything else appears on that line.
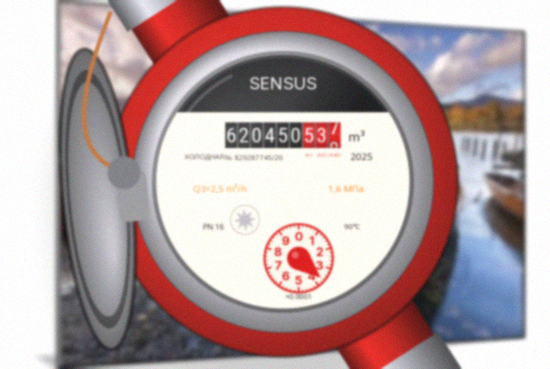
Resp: 620450.5373 m³
